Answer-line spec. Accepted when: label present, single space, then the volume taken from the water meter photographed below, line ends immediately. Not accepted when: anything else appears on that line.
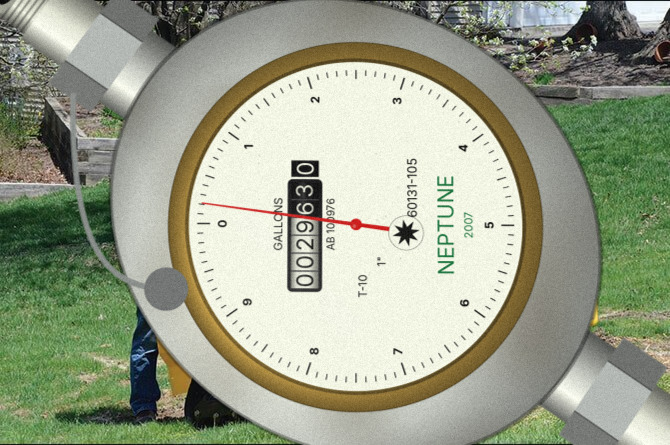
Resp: 29630.2 gal
